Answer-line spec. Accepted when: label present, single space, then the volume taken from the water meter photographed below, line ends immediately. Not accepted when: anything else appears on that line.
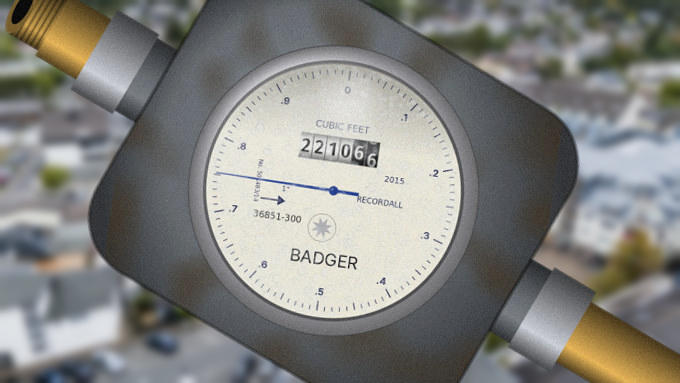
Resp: 221065.75 ft³
